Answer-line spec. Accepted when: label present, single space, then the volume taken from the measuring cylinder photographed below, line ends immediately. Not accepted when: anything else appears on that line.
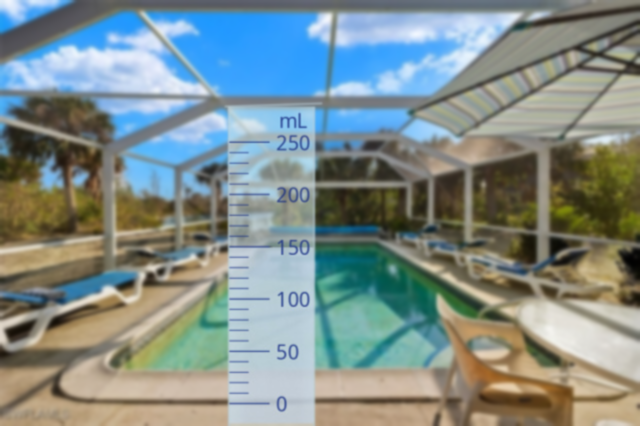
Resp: 150 mL
